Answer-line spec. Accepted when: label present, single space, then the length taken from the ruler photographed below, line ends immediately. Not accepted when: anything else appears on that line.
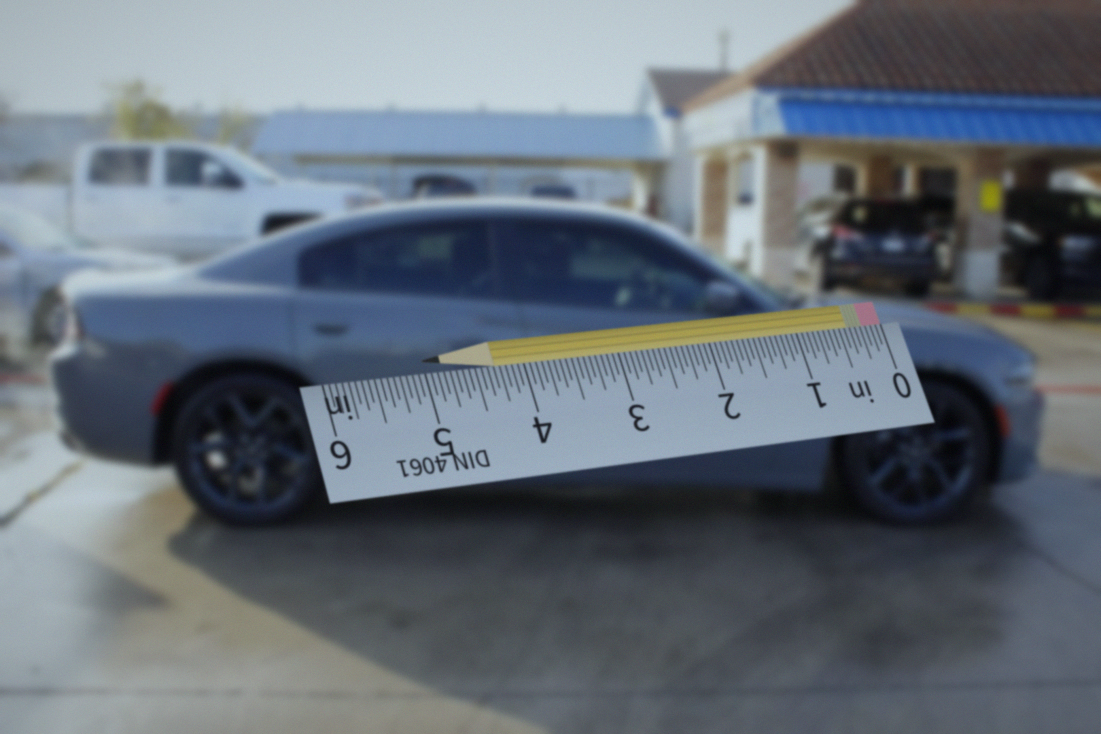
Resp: 5 in
